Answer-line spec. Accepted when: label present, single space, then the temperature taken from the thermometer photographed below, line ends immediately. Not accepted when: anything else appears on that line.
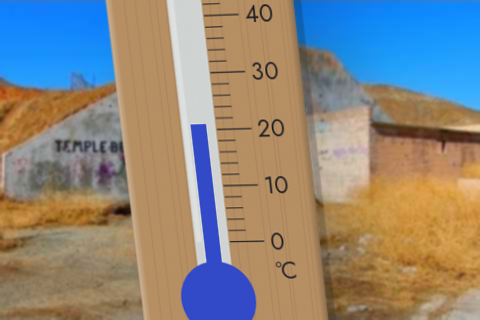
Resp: 21 °C
